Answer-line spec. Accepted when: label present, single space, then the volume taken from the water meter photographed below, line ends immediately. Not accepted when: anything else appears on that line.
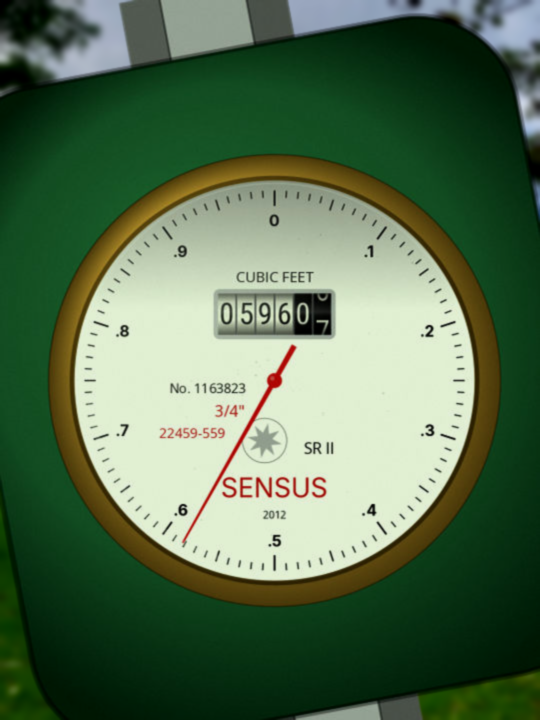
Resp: 59606.58 ft³
